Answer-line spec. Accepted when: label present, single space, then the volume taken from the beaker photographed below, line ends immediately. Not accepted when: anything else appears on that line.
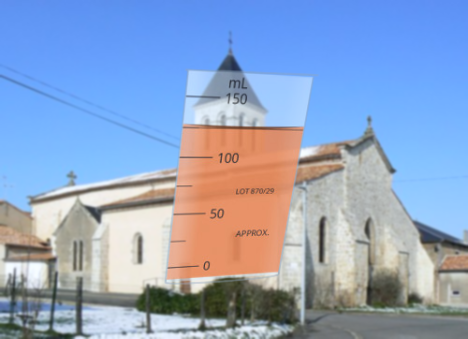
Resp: 125 mL
